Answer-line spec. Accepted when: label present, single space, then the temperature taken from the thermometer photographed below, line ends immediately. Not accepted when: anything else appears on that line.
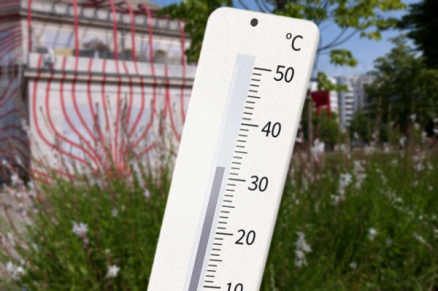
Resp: 32 °C
